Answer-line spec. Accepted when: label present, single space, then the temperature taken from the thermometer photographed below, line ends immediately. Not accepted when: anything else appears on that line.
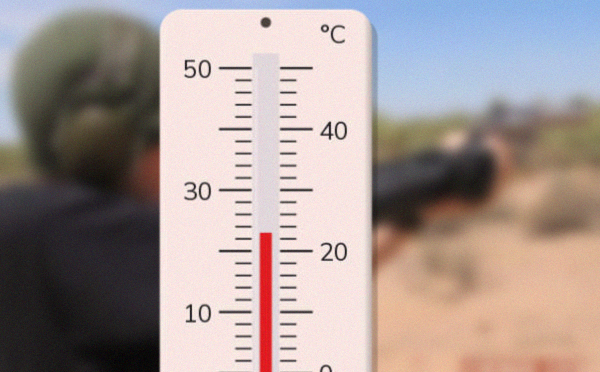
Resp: 23 °C
